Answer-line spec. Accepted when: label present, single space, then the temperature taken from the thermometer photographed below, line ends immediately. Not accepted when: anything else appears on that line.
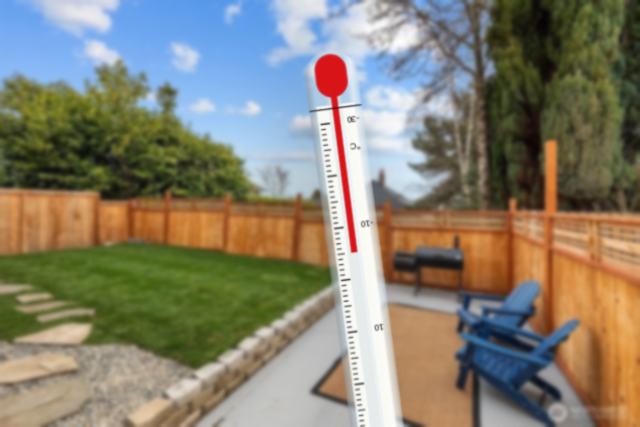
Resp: -5 °C
